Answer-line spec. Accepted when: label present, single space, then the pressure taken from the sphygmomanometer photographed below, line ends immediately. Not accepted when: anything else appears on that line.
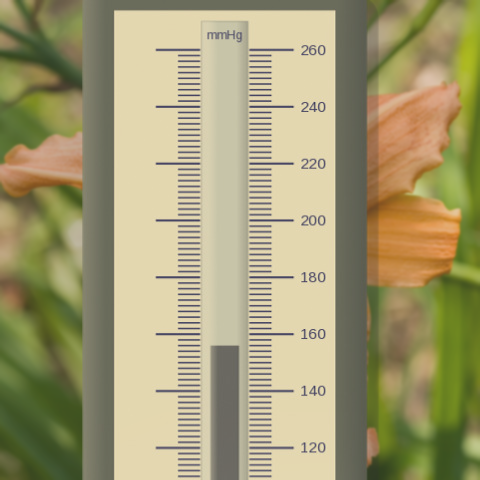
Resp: 156 mmHg
